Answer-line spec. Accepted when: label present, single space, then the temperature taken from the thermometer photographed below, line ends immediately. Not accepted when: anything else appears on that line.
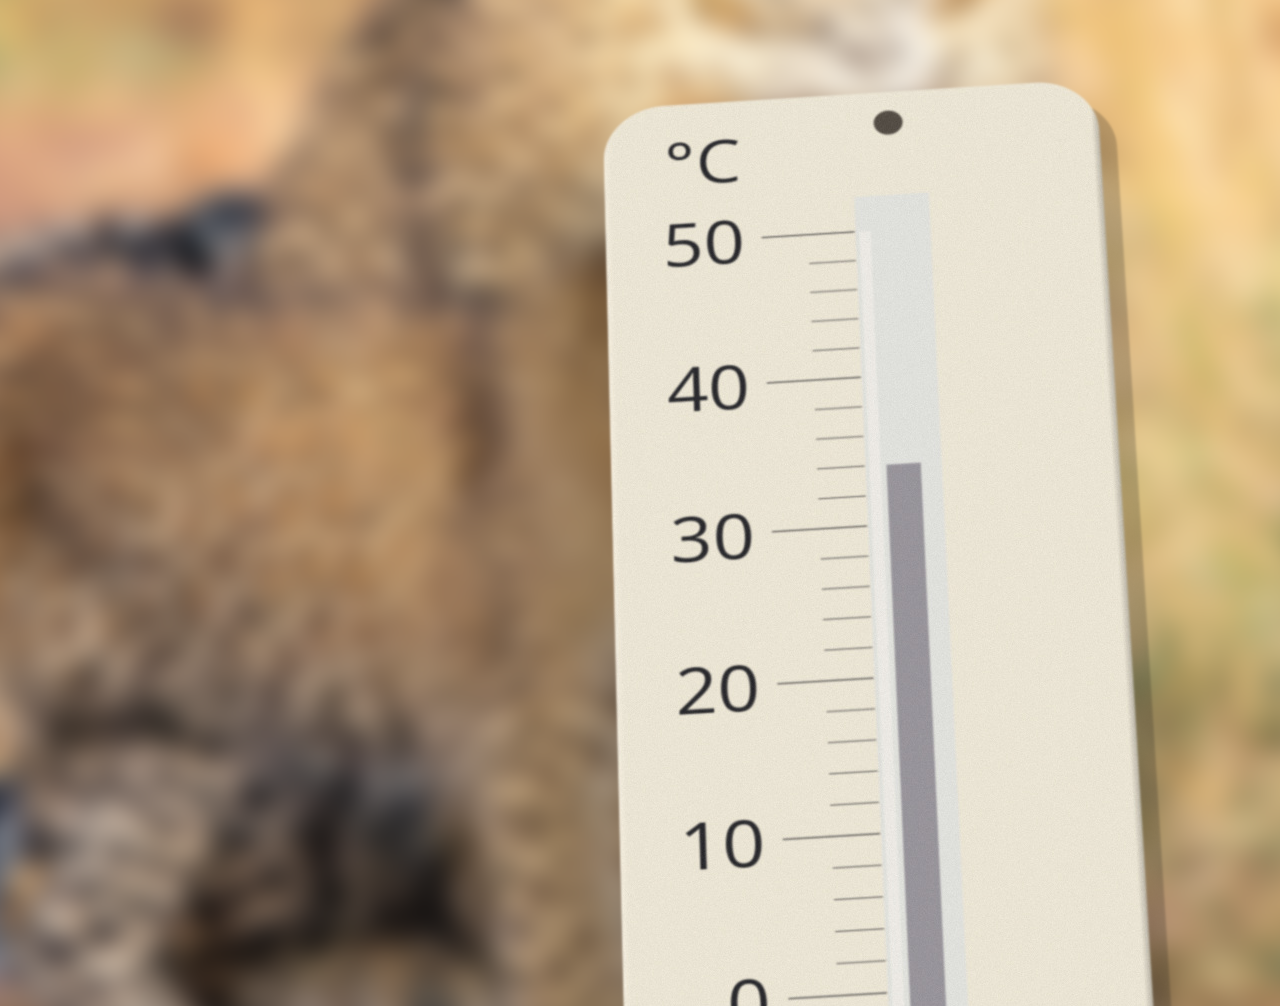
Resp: 34 °C
